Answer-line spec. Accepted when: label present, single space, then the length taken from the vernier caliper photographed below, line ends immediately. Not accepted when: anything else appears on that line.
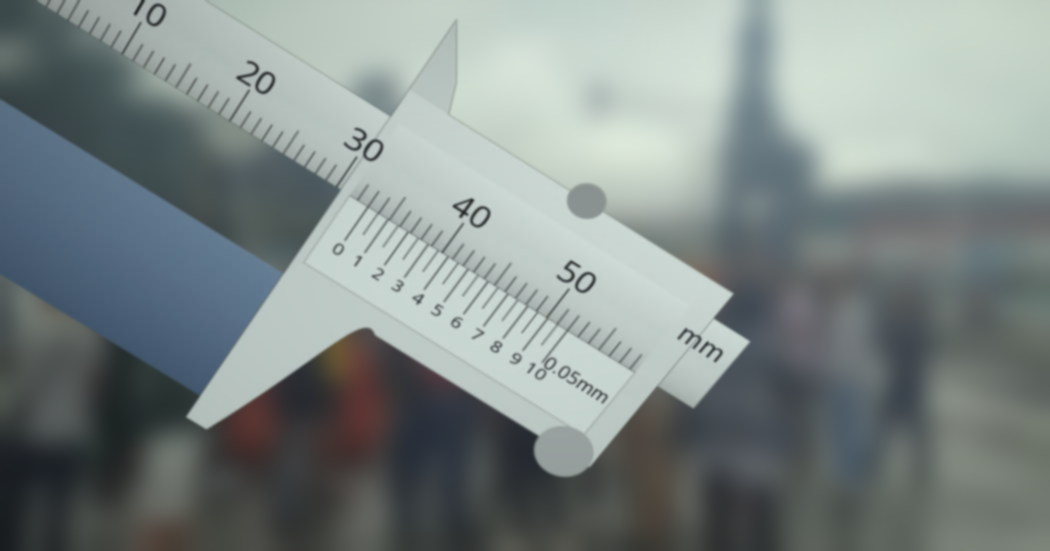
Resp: 33.0 mm
